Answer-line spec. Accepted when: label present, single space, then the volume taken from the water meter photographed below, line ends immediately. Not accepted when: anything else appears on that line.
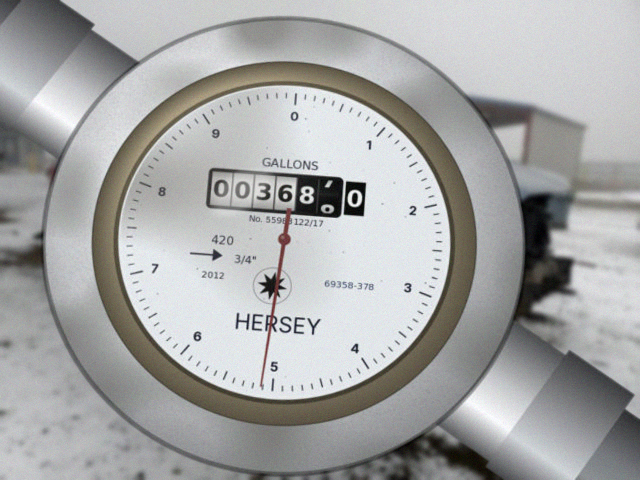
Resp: 36875.1 gal
